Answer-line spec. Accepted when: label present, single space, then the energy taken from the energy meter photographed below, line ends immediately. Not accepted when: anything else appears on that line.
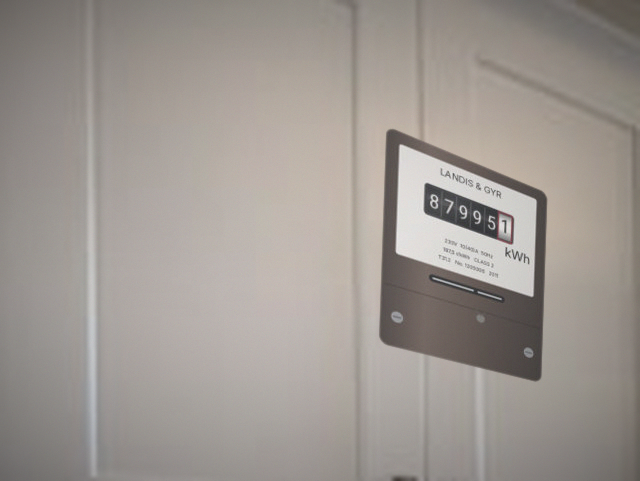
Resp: 87995.1 kWh
